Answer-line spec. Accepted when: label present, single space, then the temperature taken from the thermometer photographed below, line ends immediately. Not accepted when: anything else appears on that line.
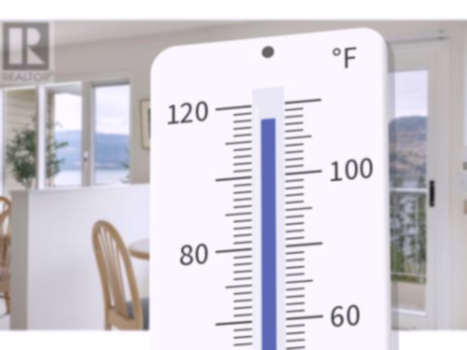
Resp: 116 °F
